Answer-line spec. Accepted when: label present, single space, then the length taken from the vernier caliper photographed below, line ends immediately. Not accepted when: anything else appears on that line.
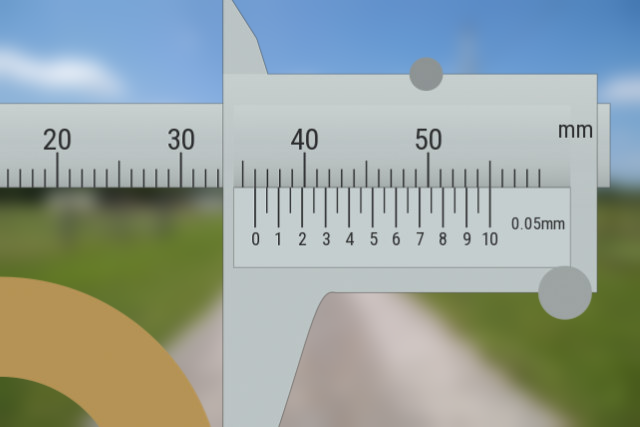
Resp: 36.0 mm
